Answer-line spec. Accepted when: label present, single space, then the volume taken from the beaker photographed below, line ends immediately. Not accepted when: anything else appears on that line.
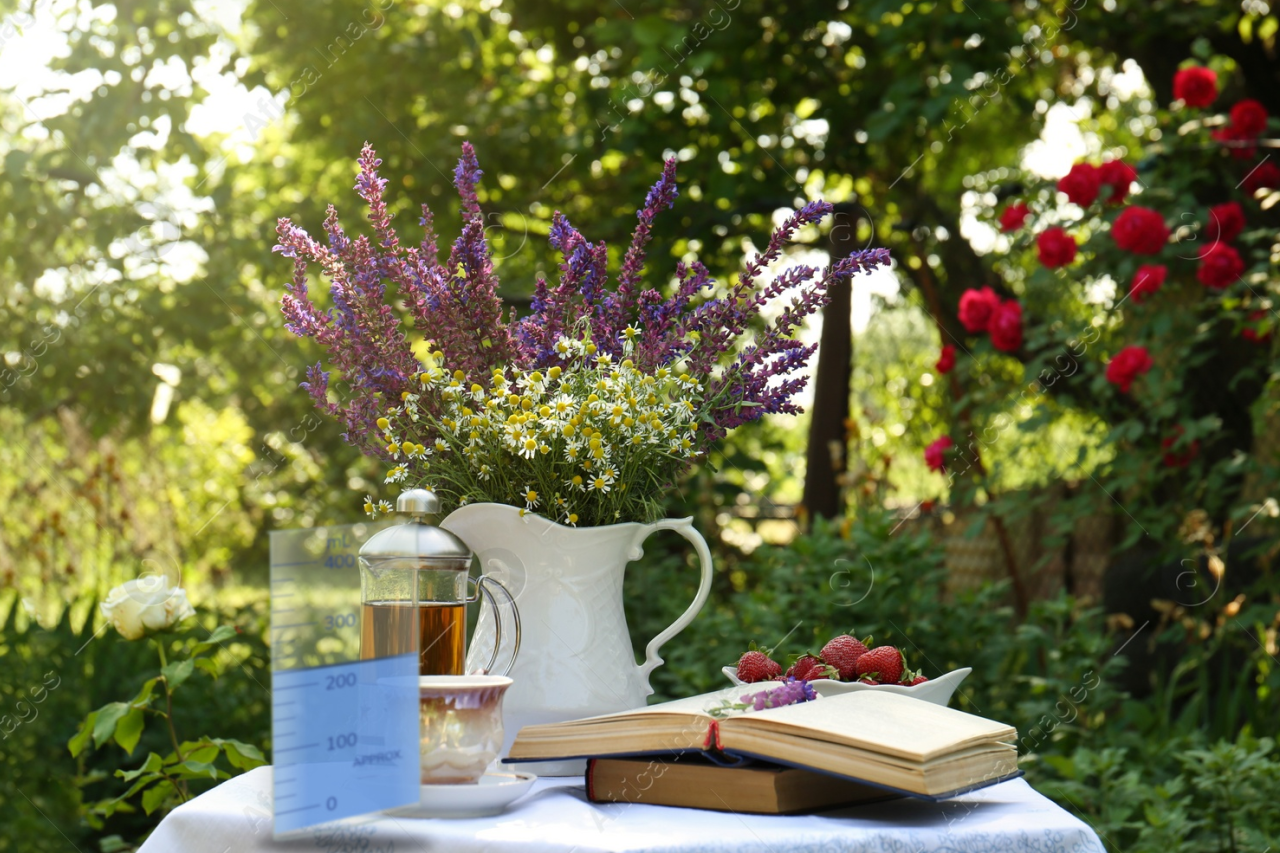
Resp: 225 mL
